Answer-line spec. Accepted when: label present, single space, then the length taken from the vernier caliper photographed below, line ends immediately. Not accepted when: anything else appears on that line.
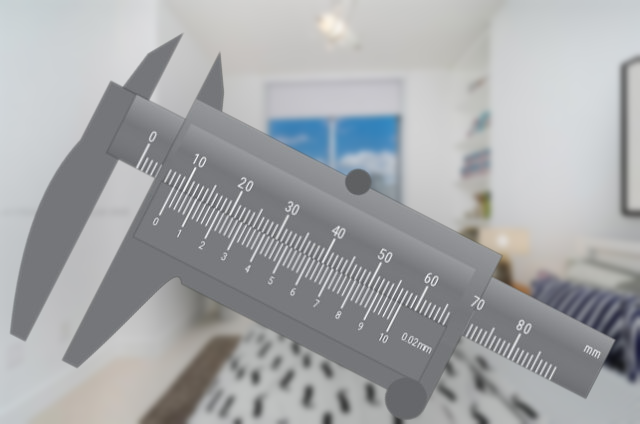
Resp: 8.0 mm
